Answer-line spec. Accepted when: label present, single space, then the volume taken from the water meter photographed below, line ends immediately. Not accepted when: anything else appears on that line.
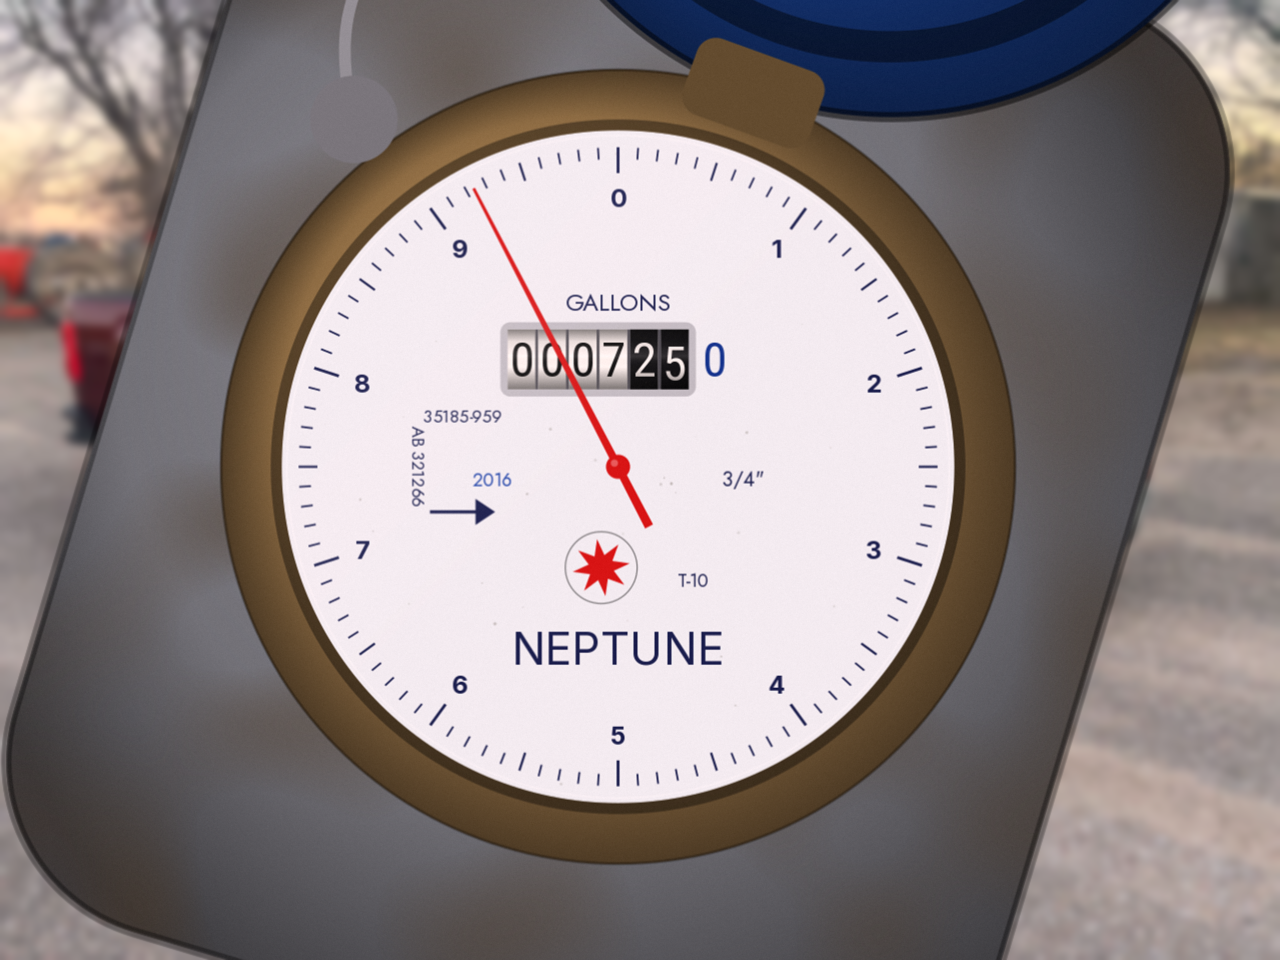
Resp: 7249.2 gal
